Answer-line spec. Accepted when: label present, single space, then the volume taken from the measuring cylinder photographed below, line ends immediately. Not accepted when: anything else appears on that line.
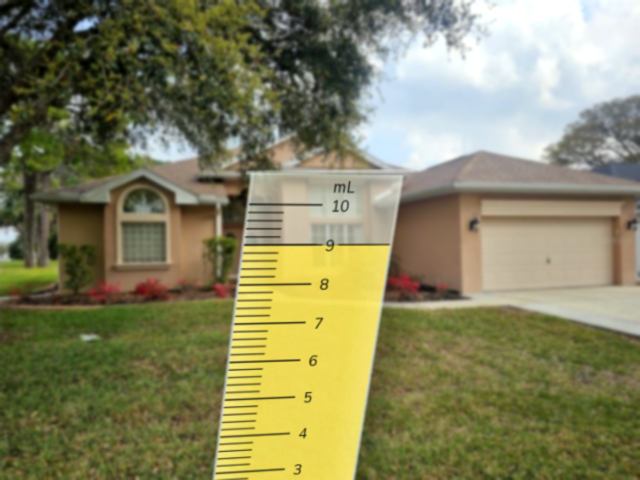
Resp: 9 mL
